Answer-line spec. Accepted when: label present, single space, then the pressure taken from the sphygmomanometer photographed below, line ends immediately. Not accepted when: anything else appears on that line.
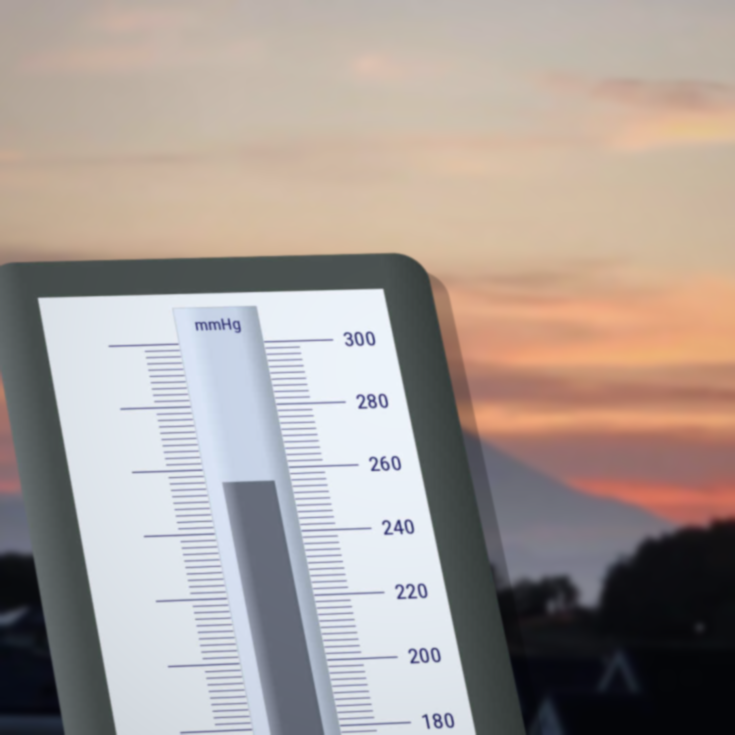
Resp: 256 mmHg
